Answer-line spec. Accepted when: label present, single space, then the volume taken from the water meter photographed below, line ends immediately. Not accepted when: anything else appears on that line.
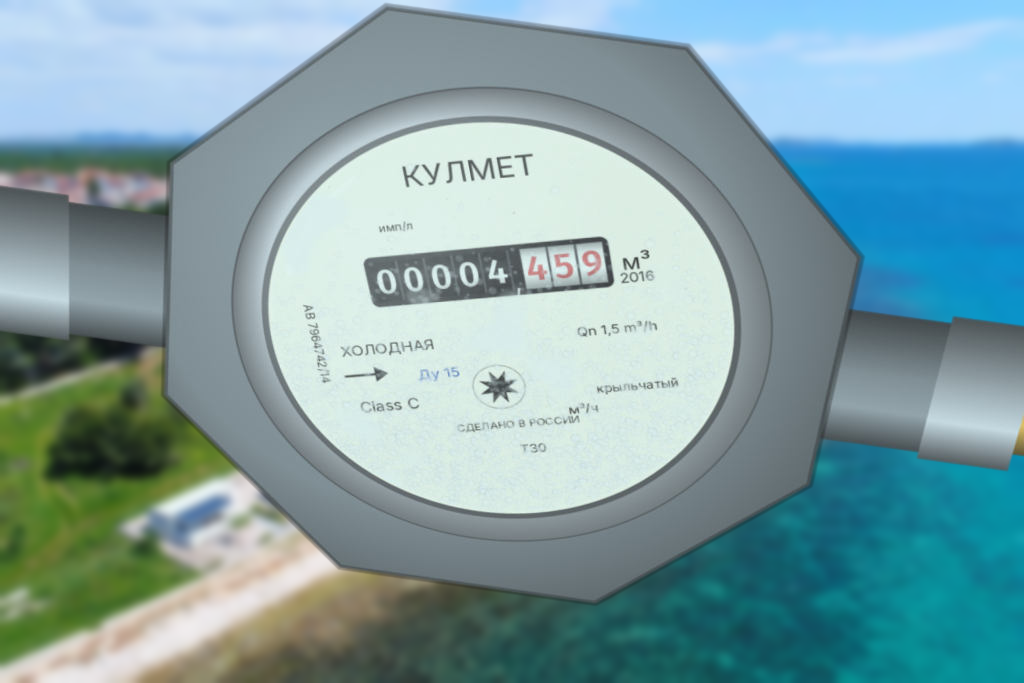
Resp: 4.459 m³
